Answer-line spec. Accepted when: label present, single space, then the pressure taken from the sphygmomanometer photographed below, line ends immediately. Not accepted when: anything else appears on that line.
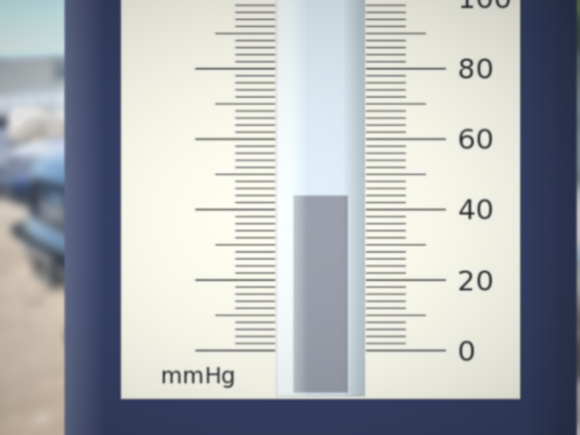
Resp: 44 mmHg
